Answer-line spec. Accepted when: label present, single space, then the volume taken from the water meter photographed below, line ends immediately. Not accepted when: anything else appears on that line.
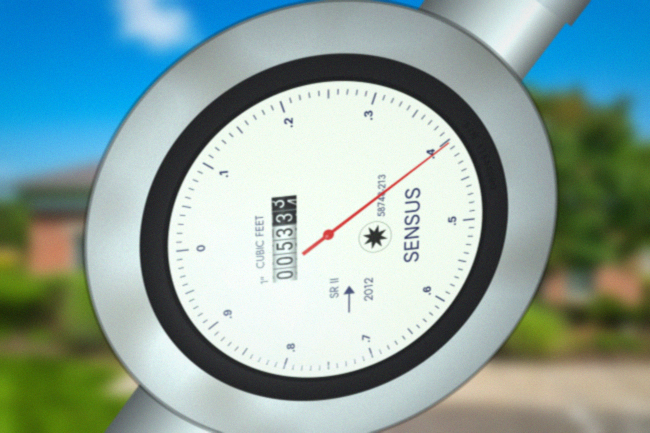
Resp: 5333.40 ft³
